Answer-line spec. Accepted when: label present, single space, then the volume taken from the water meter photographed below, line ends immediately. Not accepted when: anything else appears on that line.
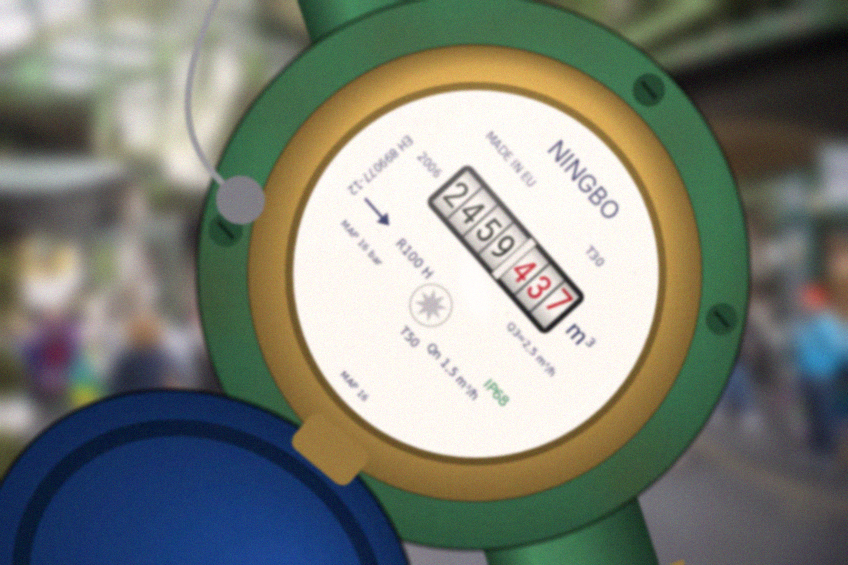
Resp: 2459.437 m³
